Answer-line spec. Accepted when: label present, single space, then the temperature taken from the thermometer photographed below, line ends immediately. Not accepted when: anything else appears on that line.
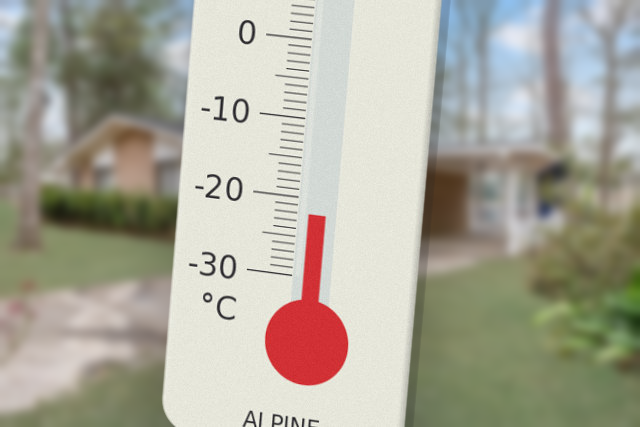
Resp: -22 °C
